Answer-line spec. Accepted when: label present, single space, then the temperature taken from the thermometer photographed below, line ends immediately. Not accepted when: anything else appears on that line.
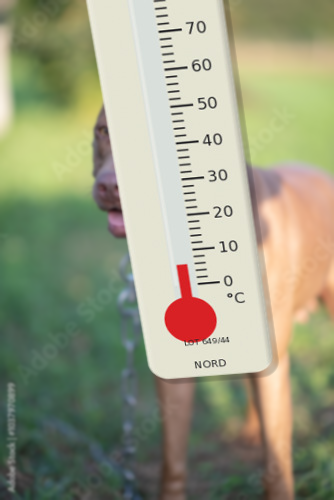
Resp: 6 °C
